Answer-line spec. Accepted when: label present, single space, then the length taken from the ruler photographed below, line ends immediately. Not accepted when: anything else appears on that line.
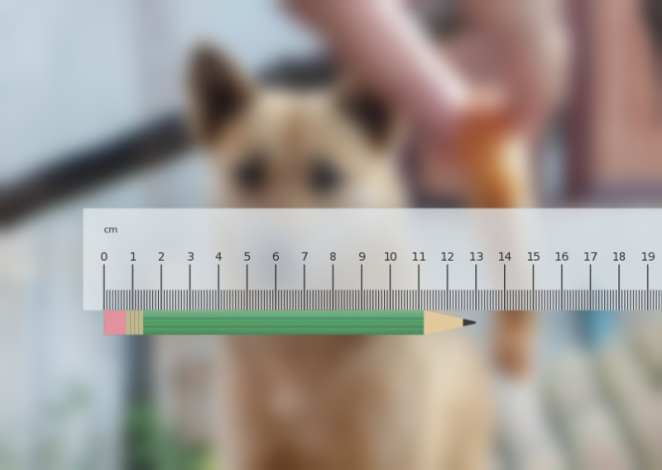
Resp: 13 cm
